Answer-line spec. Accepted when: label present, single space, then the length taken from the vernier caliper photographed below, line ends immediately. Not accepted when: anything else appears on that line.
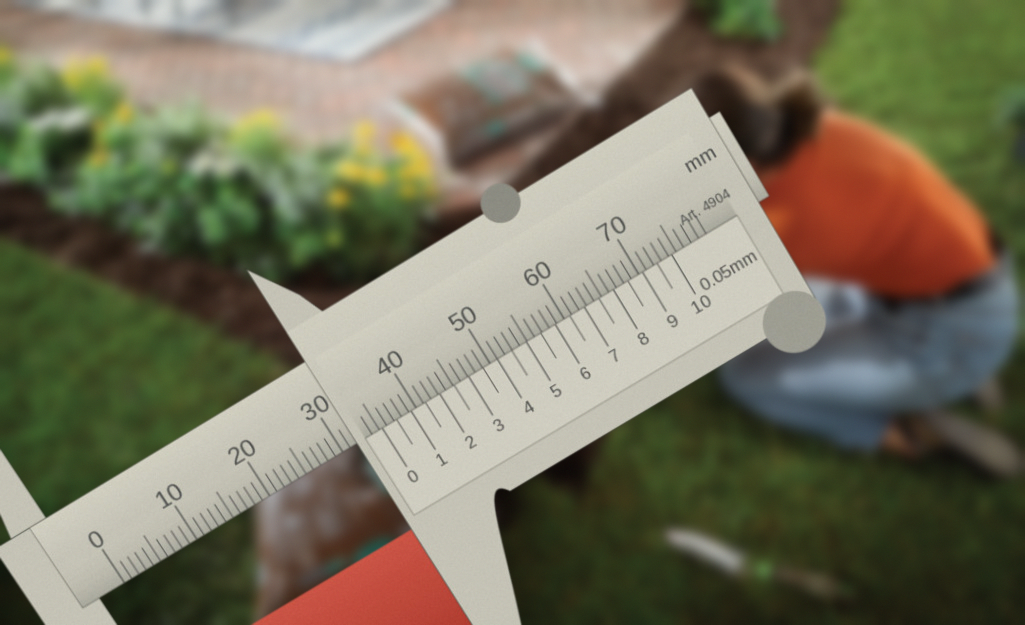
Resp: 35.4 mm
